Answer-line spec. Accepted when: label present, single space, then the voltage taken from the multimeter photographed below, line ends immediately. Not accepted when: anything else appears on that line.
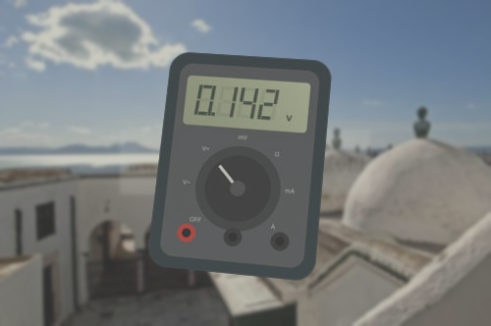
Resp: 0.142 V
